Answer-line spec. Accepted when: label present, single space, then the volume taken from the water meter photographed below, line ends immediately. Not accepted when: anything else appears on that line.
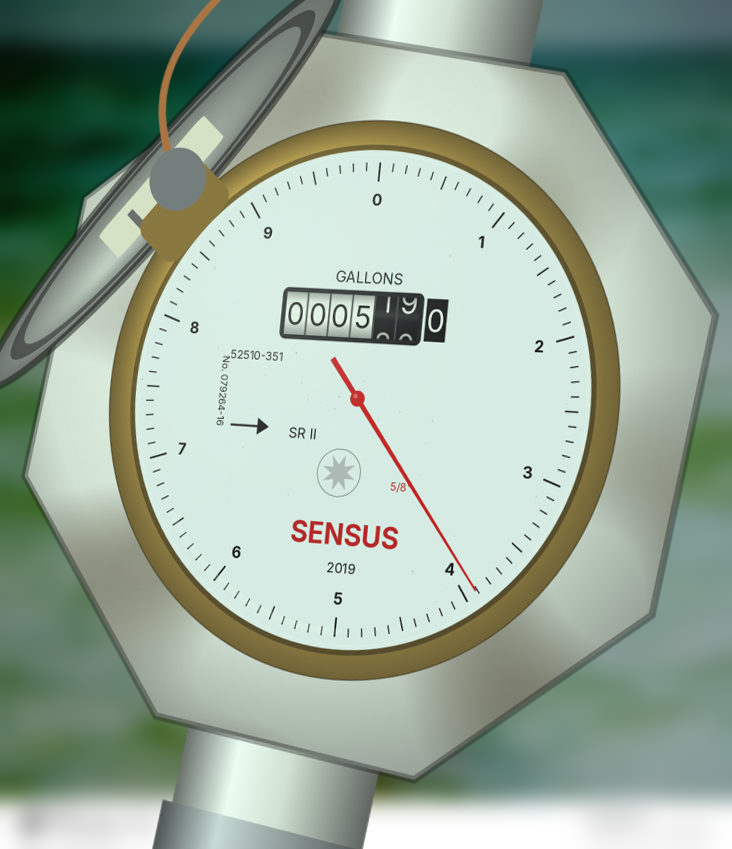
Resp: 5193.9 gal
